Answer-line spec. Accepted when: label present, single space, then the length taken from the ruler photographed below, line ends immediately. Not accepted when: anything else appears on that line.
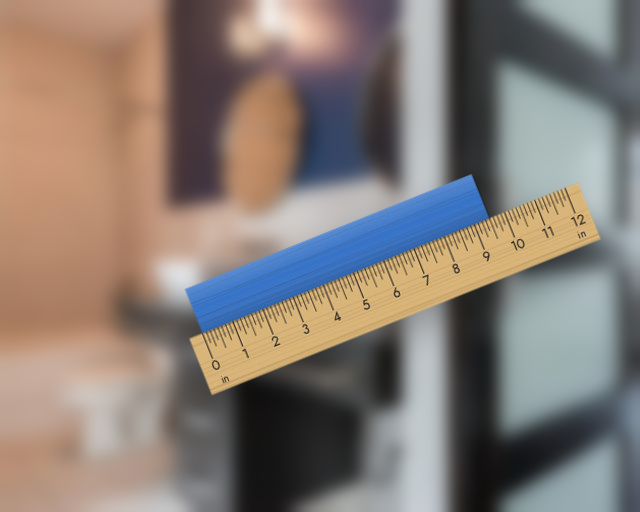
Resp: 9.5 in
